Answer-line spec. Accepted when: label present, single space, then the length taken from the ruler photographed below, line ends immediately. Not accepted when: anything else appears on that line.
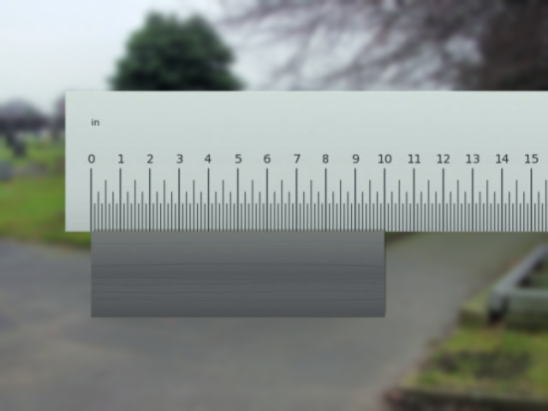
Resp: 10 in
